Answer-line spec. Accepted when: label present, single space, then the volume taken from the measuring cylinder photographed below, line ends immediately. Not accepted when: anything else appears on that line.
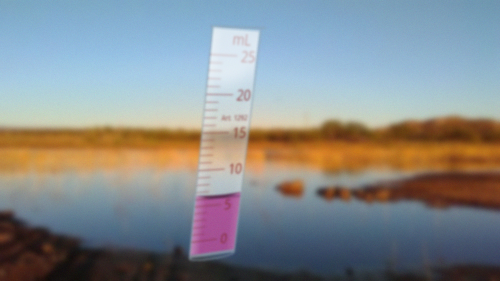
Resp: 6 mL
